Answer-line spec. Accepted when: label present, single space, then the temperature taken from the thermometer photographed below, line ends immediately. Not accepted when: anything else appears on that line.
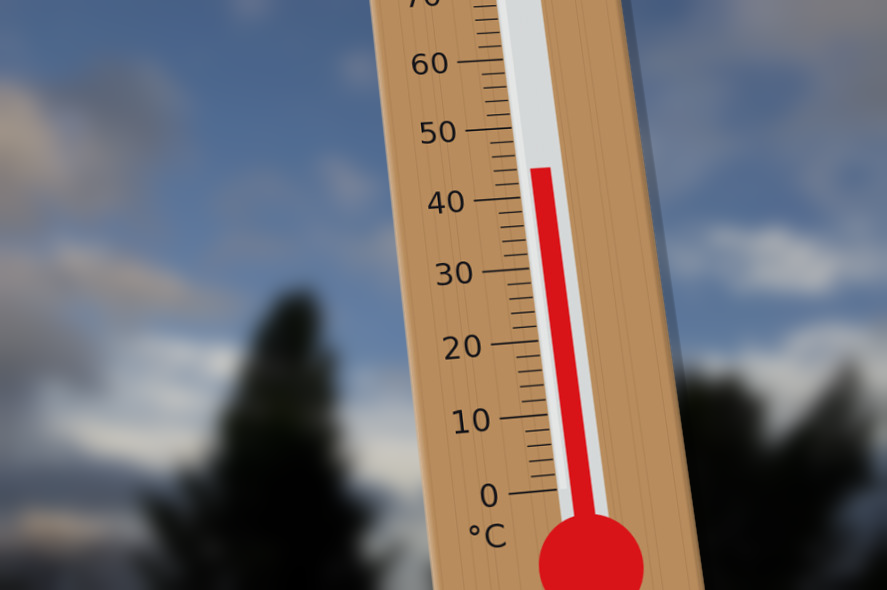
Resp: 44 °C
